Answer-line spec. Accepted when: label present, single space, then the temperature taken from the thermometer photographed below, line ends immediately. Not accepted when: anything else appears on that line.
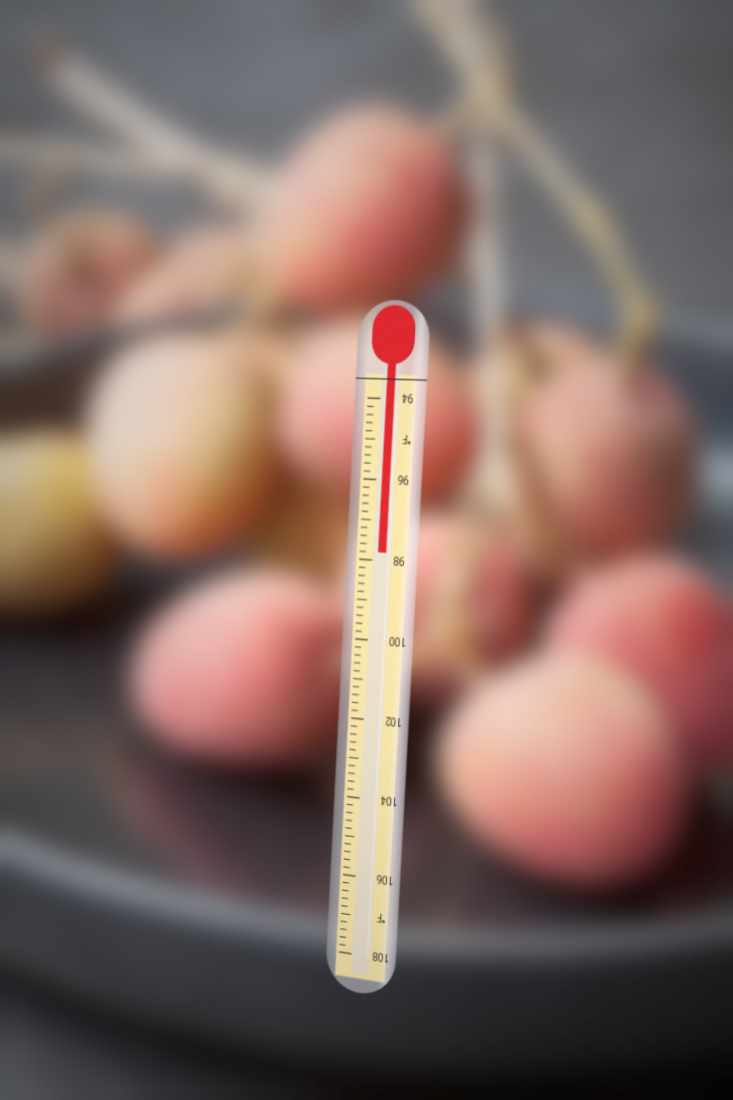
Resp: 97.8 °F
